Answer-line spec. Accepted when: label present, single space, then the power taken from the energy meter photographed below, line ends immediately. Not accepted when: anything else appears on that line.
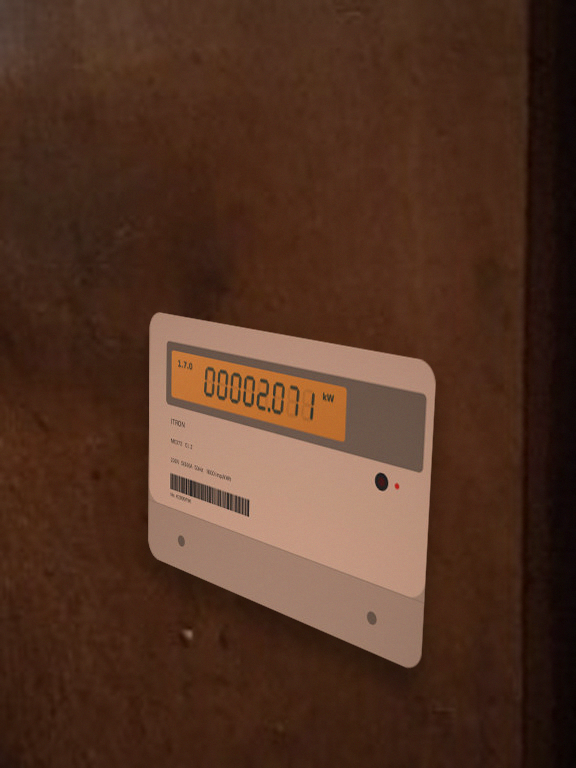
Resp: 2.071 kW
